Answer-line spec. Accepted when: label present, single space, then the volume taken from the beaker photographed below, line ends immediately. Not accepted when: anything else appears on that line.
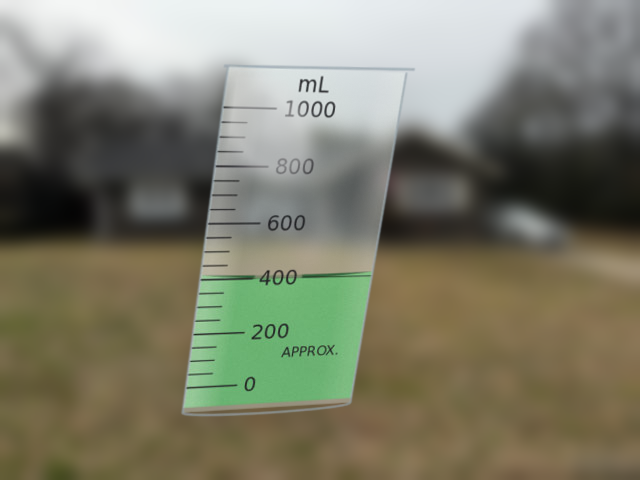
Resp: 400 mL
